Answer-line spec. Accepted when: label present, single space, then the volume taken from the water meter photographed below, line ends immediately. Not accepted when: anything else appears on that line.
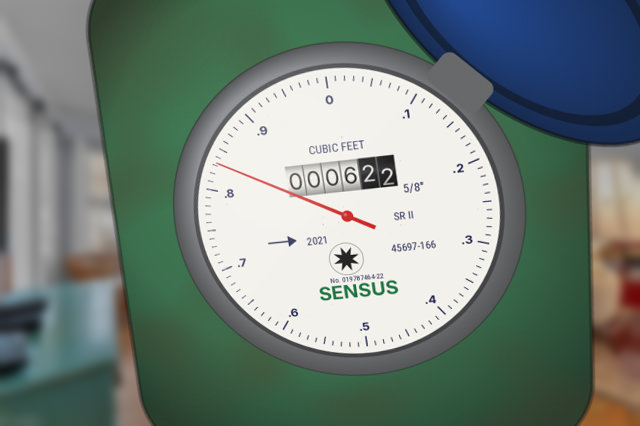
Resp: 621.83 ft³
